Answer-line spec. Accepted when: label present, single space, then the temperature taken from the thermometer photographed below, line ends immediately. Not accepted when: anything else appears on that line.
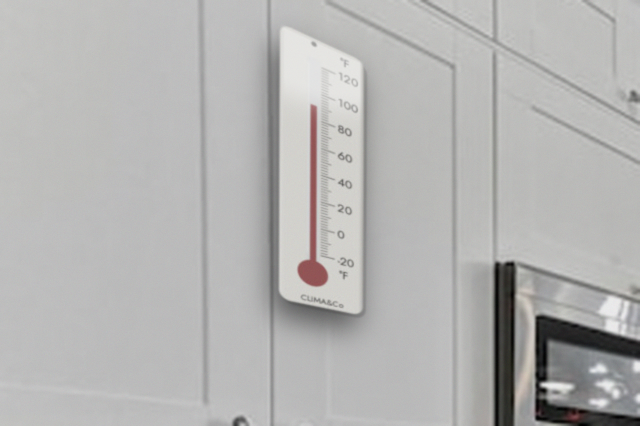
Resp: 90 °F
